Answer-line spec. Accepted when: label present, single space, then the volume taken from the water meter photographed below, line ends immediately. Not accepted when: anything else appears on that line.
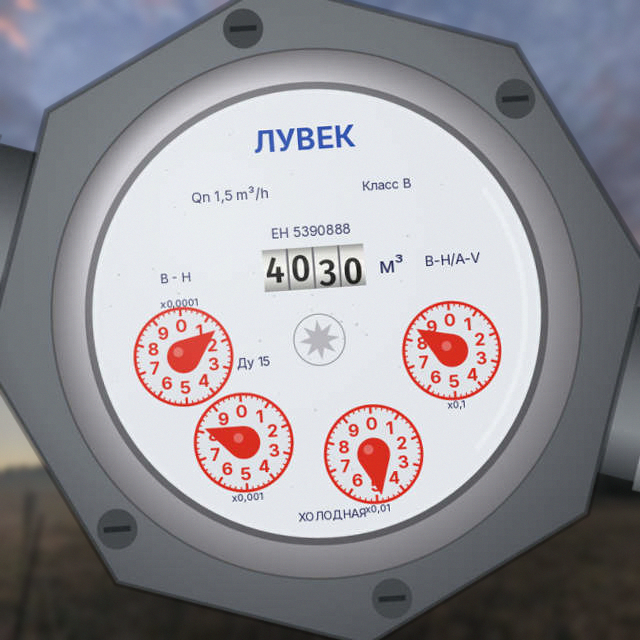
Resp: 4029.8481 m³
